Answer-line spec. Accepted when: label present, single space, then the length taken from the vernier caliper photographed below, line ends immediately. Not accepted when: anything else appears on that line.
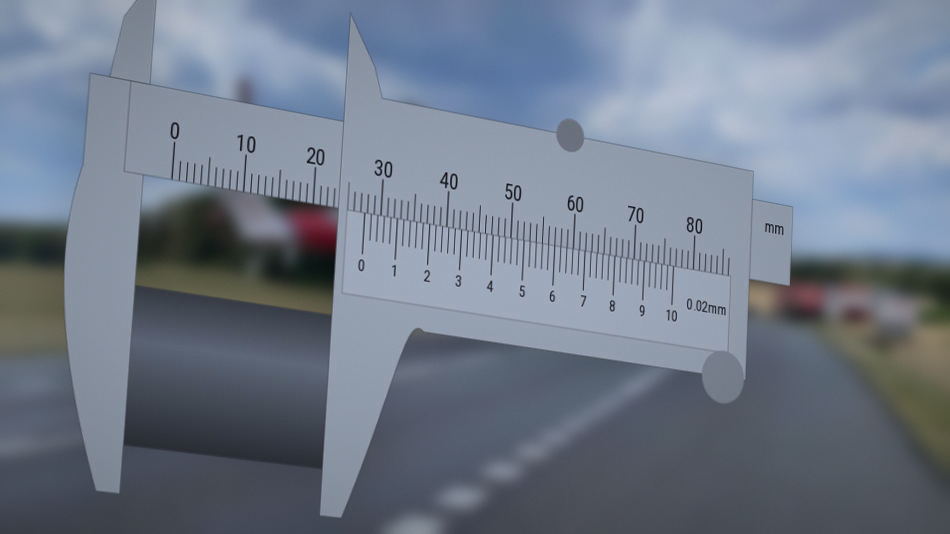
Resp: 27.6 mm
